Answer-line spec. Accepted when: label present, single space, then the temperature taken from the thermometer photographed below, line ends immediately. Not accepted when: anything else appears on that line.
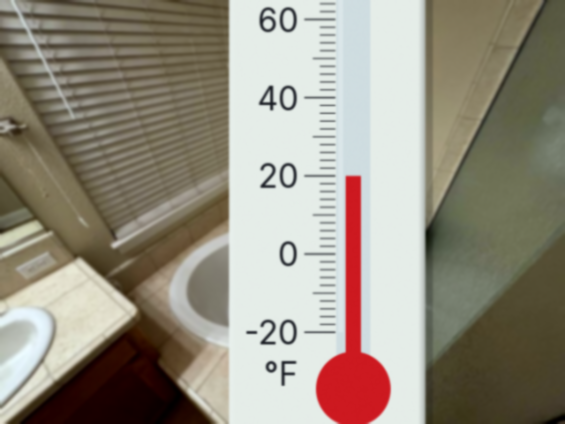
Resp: 20 °F
